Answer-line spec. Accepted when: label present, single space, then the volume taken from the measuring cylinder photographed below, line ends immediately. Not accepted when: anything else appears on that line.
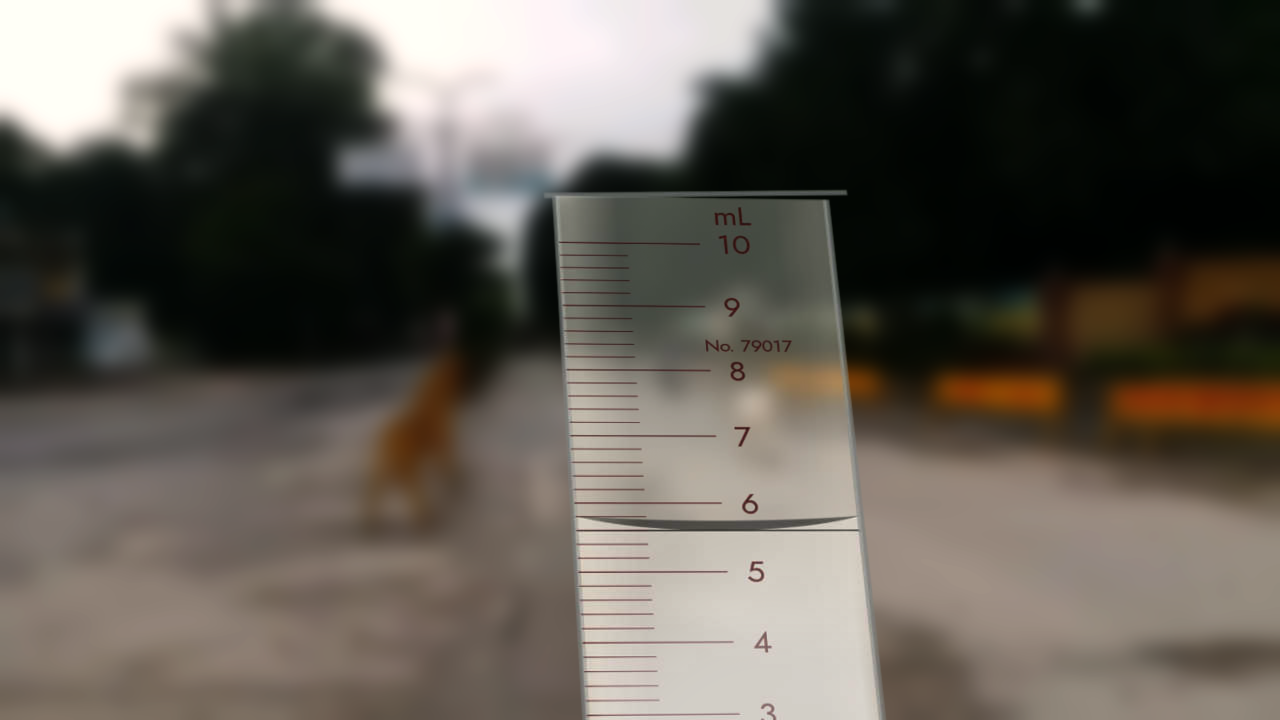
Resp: 5.6 mL
